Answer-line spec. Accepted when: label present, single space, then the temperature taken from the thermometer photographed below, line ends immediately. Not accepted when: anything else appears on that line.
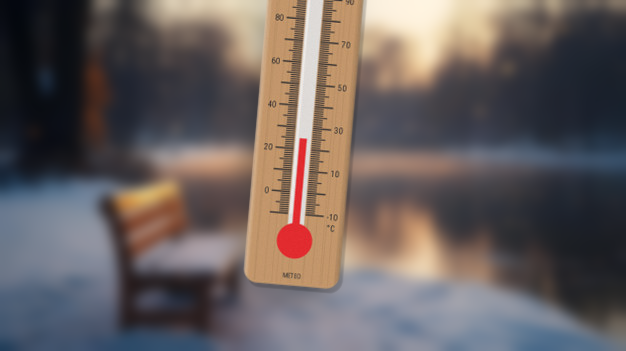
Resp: 25 °C
